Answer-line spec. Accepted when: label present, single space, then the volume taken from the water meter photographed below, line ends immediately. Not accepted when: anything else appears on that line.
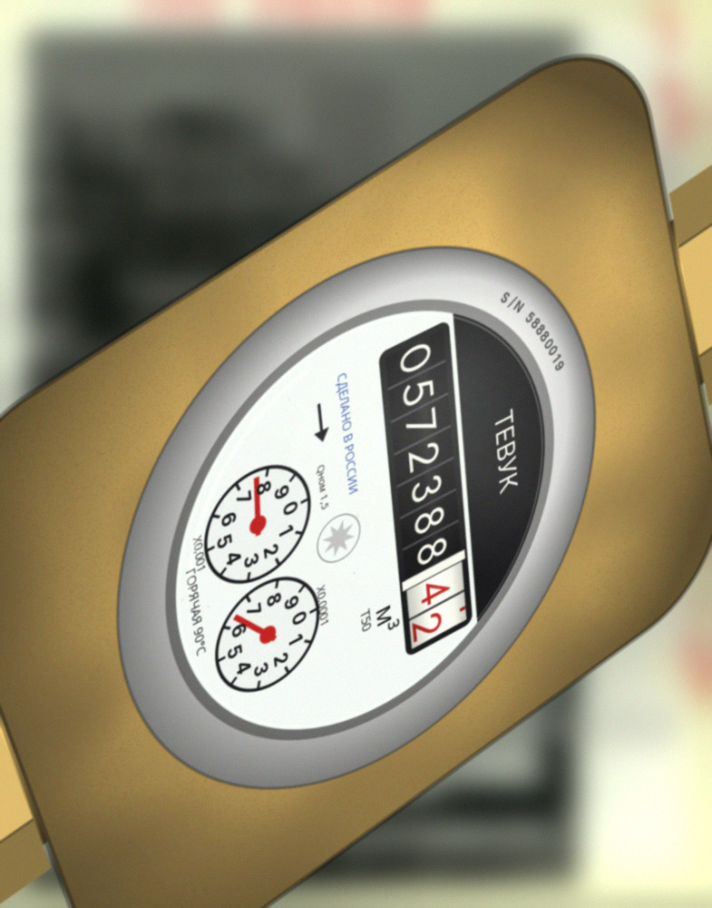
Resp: 572388.4176 m³
